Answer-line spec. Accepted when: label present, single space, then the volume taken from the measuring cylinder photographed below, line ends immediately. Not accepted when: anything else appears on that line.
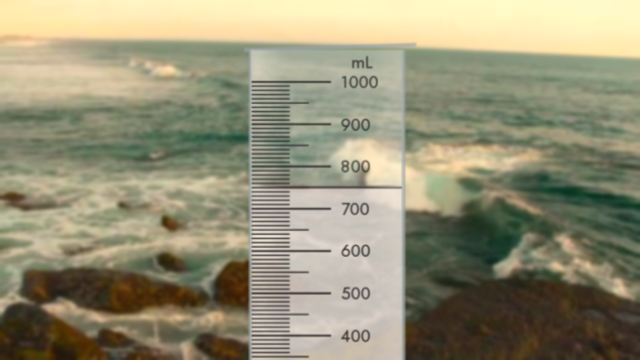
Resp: 750 mL
